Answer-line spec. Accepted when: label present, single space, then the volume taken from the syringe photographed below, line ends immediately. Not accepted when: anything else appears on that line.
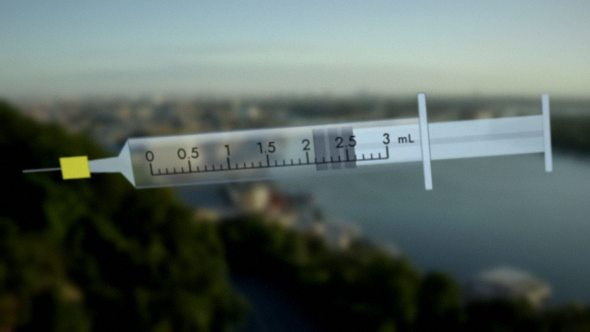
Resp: 2.1 mL
